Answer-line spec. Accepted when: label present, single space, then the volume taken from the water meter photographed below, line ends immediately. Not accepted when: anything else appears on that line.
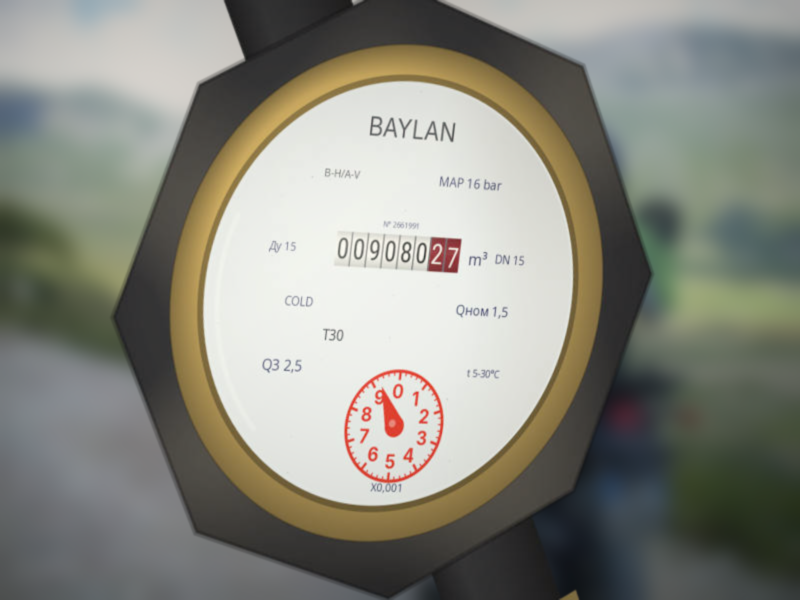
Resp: 9080.269 m³
